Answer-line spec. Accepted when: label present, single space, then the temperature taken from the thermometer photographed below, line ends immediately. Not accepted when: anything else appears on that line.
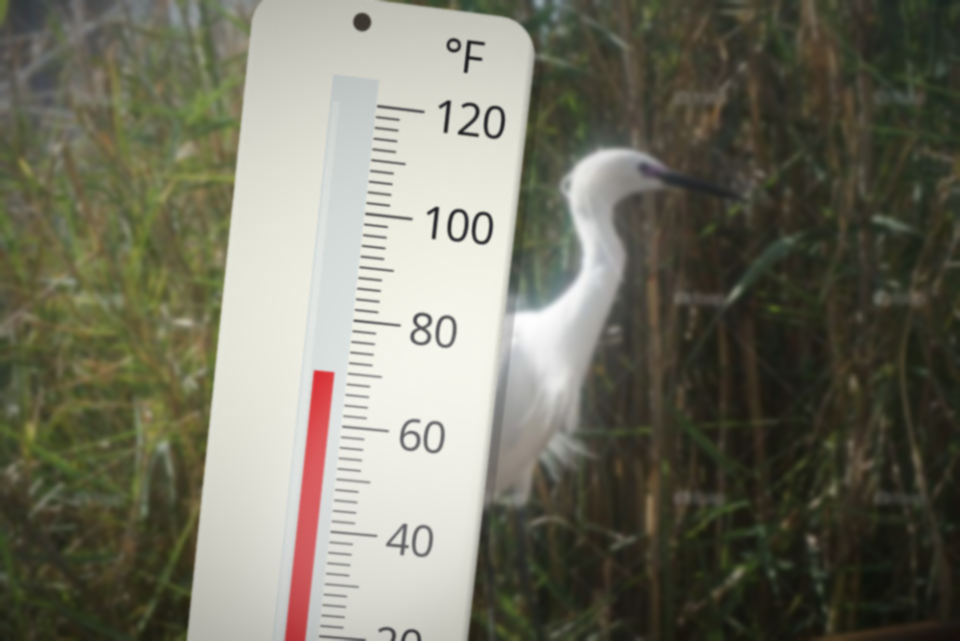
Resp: 70 °F
